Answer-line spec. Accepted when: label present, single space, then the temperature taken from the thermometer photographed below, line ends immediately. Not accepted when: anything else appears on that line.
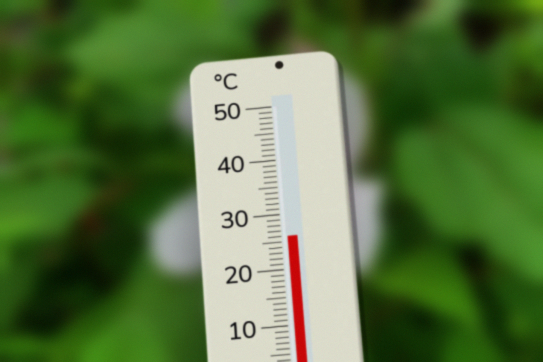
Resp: 26 °C
